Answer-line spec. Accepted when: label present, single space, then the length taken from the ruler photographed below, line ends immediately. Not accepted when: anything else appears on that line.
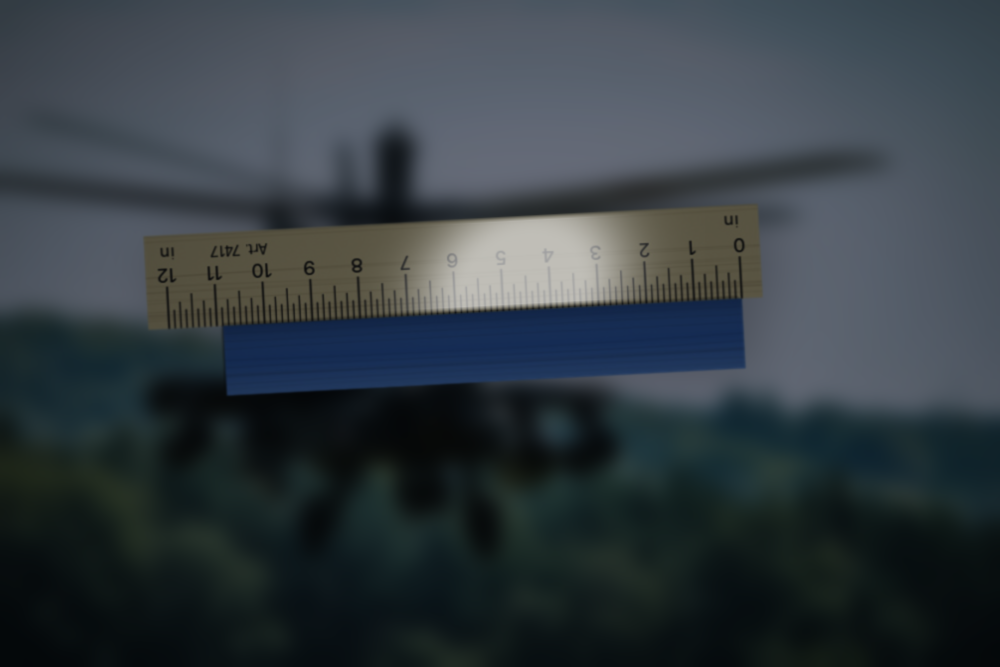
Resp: 10.875 in
